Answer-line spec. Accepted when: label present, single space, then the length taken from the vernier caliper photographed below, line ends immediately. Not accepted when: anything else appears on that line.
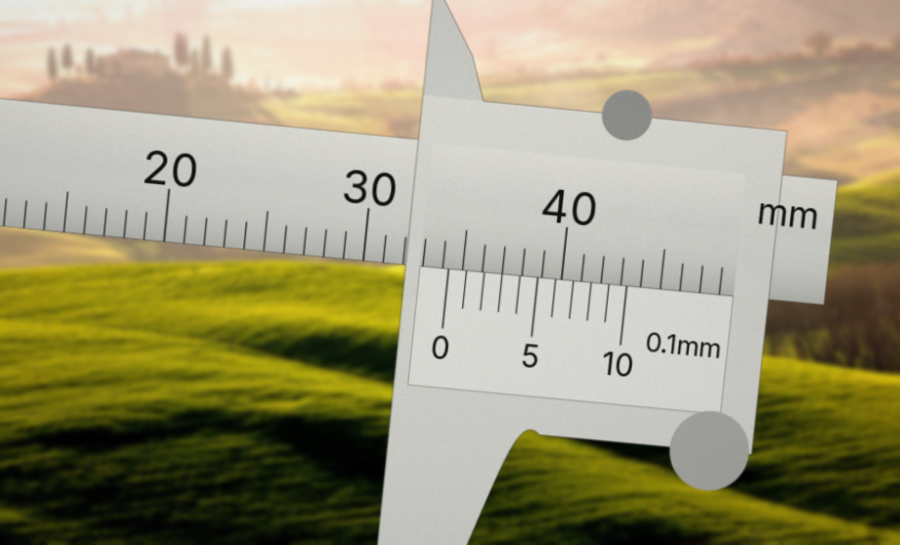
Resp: 34.3 mm
